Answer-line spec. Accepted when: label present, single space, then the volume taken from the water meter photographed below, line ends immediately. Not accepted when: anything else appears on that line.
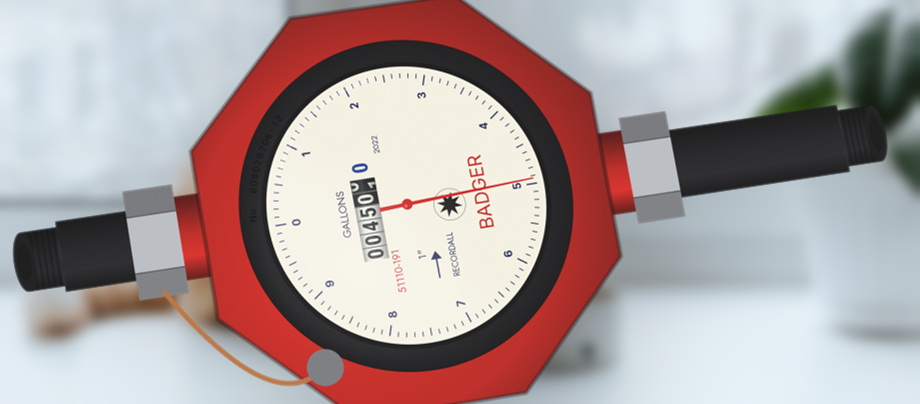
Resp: 45004.9 gal
